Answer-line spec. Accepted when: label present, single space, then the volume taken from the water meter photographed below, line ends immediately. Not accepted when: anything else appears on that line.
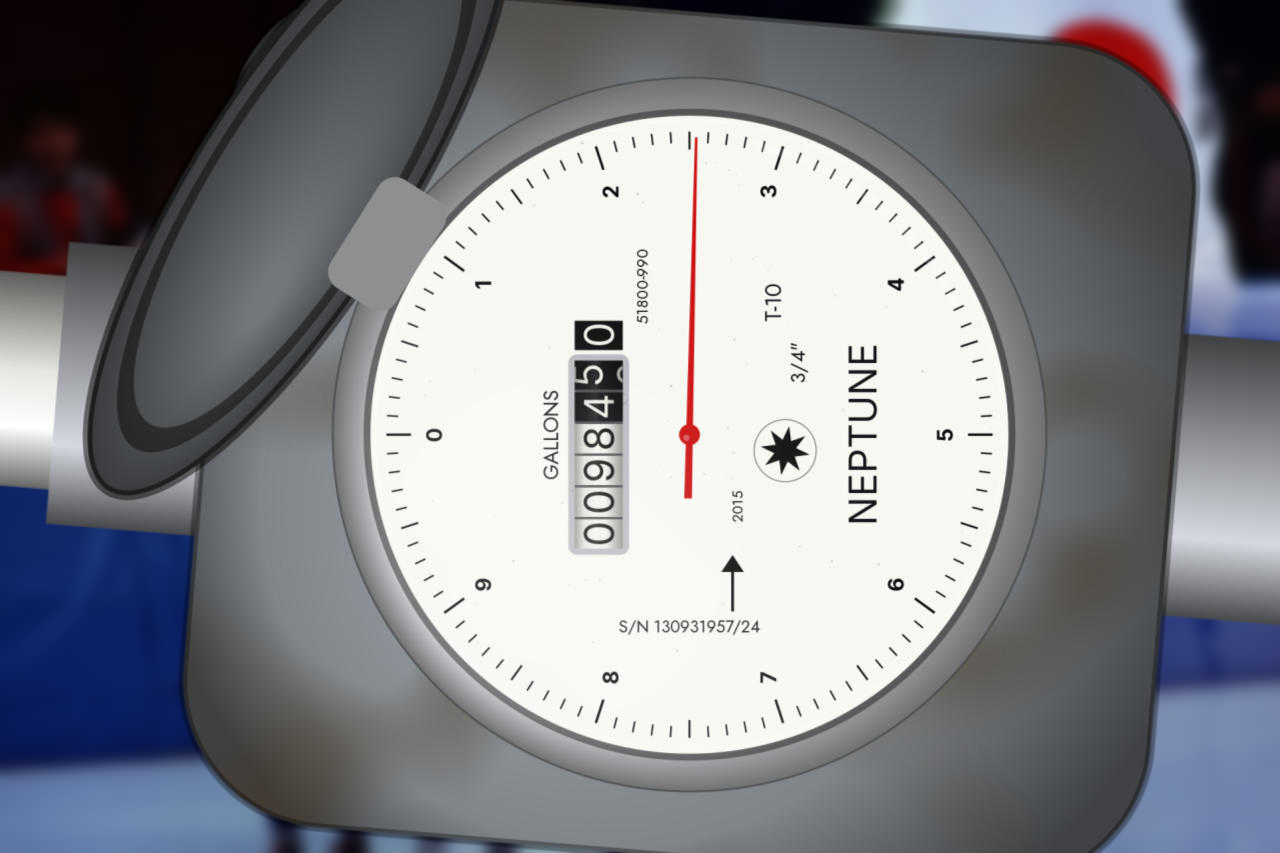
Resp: 98452.5 gal
